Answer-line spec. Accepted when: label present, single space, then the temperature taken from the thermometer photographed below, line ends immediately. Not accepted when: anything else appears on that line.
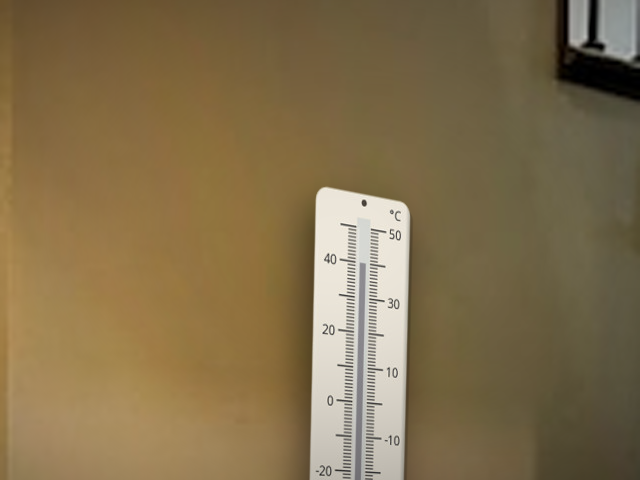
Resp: 40 °C
